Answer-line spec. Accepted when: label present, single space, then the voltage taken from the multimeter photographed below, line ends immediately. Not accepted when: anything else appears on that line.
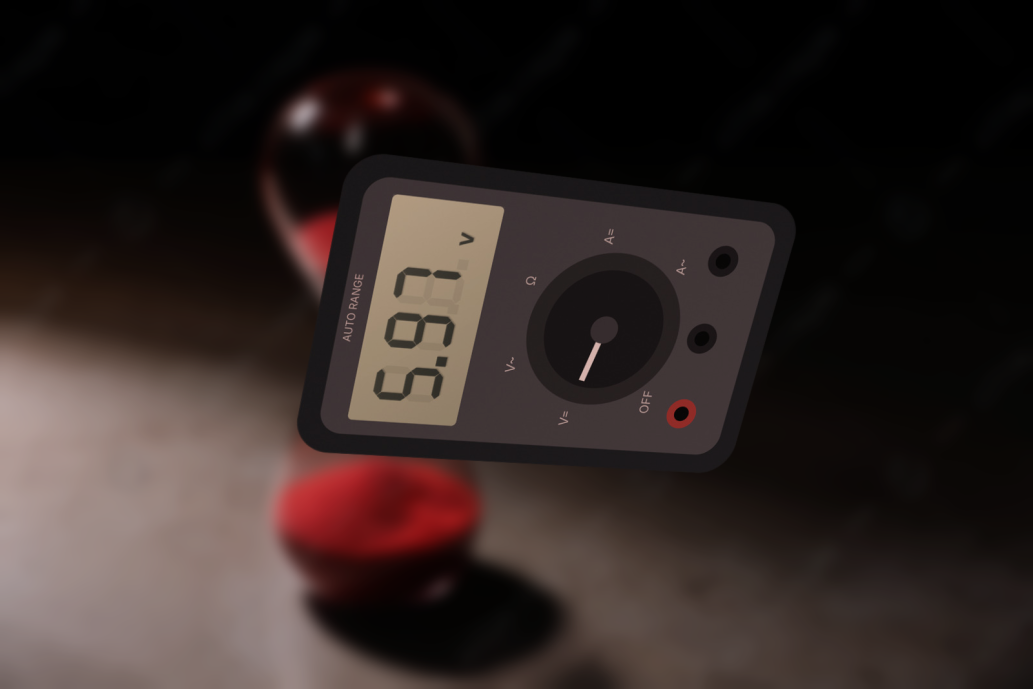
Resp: 5.97 V
